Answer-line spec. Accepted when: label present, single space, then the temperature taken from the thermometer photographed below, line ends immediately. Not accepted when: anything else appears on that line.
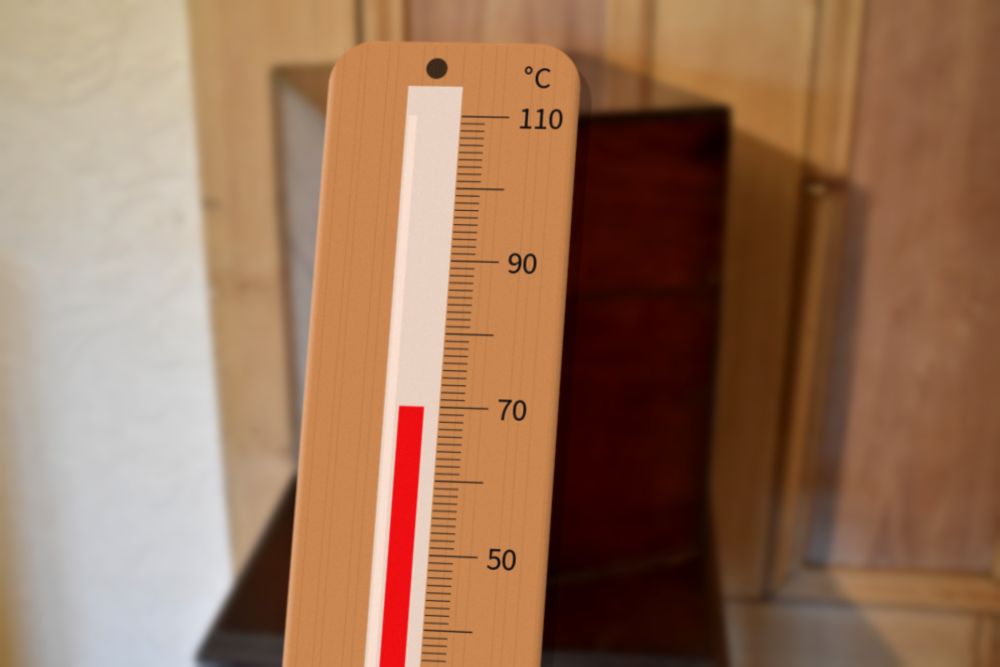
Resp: 70 °C
